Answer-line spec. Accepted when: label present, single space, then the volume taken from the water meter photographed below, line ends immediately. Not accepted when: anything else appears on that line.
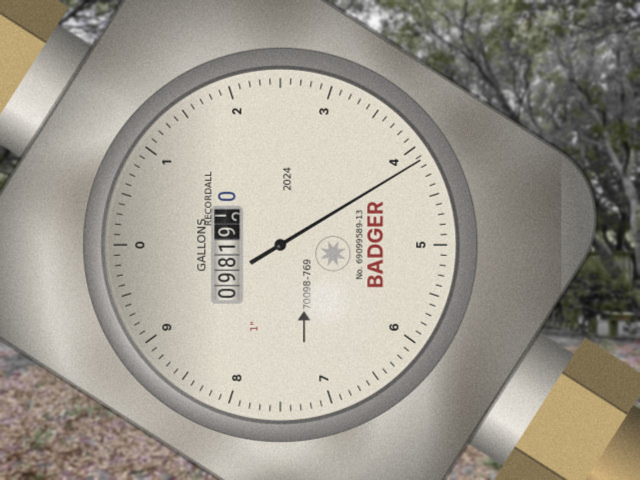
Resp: 981914.1 gal
